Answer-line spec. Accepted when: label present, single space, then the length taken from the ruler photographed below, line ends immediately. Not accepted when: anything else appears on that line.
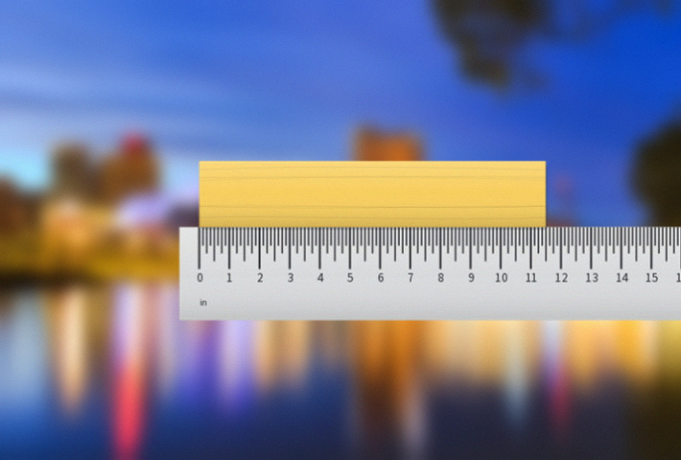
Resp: 11.5 in
